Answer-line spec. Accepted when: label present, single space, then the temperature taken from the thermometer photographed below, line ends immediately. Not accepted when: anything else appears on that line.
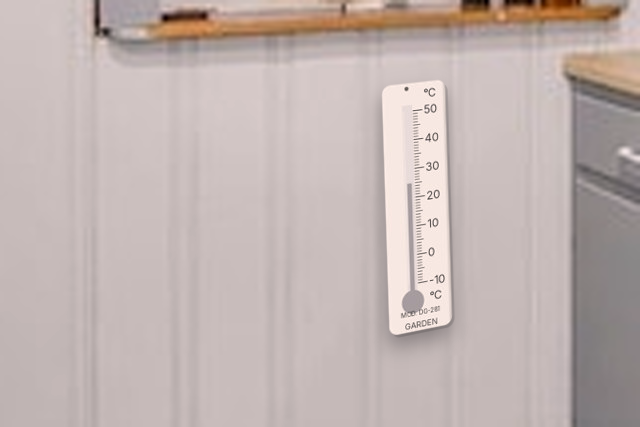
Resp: 25 °C
